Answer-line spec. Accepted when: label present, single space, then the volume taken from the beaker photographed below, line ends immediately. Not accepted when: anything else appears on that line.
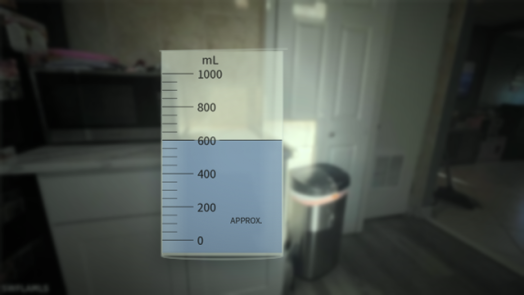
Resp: 600 mL
